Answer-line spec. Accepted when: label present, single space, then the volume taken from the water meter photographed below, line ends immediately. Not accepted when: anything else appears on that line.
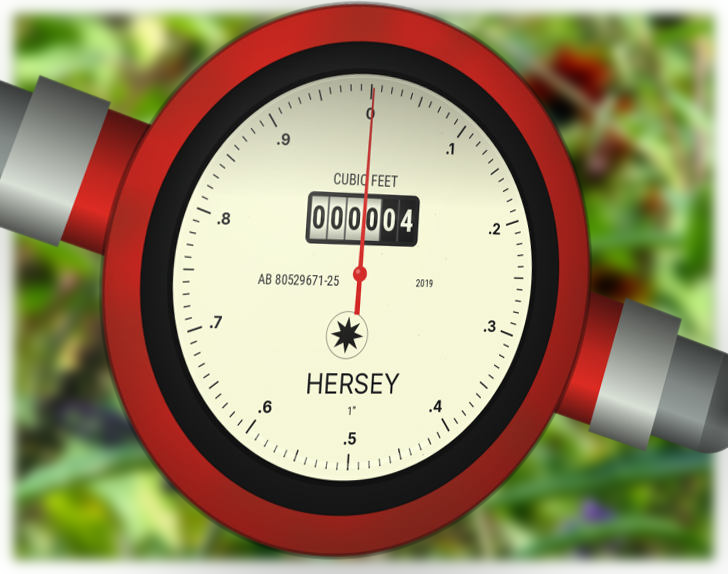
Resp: 4.00 ft³
